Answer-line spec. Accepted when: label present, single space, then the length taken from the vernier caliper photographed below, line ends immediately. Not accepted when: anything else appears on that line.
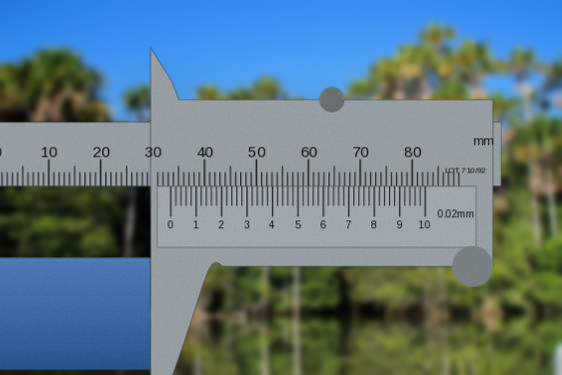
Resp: 33.5 mm
